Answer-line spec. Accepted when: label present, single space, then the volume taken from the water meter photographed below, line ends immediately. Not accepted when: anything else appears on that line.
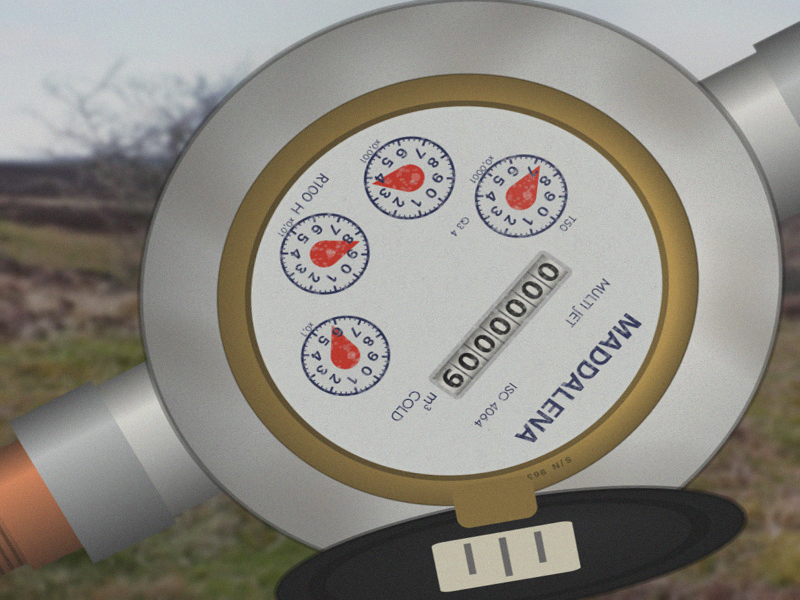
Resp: 9.5837 m³
